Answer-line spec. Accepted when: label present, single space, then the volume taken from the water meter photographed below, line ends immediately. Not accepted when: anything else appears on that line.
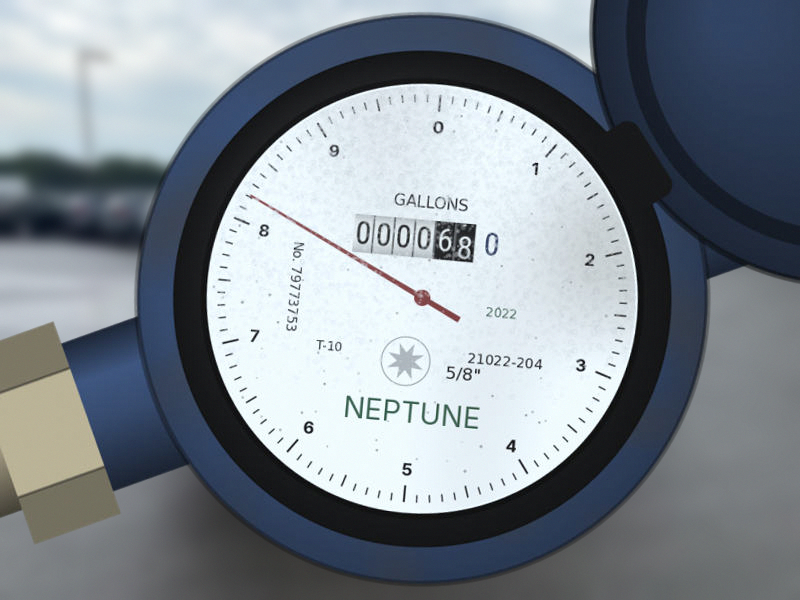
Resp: 678.2 gal
